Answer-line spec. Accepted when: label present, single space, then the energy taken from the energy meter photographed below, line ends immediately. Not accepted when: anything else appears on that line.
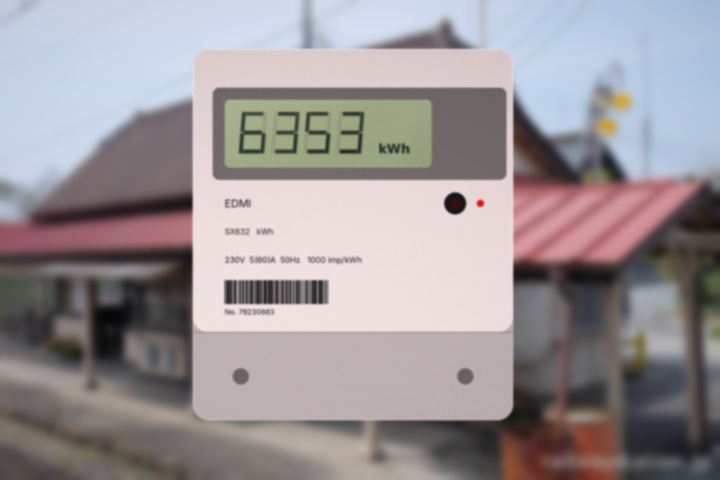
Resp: 6353 kWh
